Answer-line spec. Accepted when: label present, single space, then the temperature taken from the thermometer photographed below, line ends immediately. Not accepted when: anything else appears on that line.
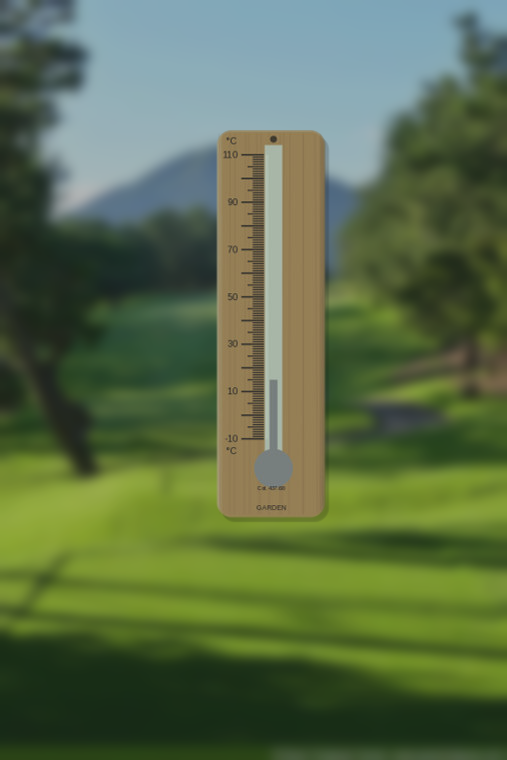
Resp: 15 °C
